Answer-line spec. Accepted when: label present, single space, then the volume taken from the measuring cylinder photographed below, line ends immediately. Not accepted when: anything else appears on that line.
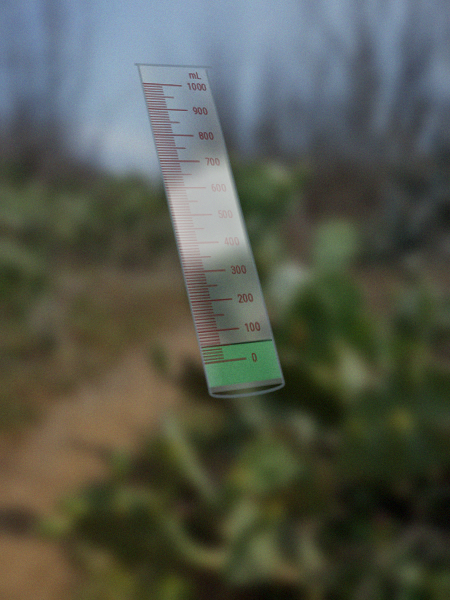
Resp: 50 mL
